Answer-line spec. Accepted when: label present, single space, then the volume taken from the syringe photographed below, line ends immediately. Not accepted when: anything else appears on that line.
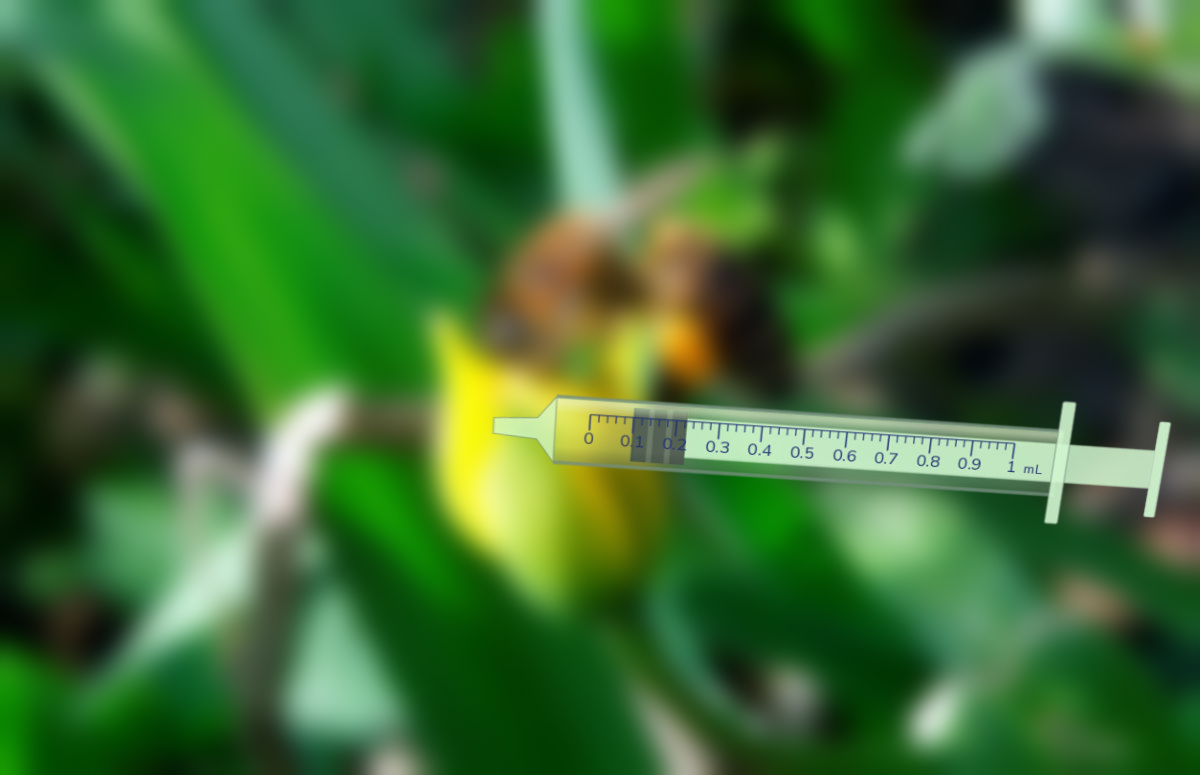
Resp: 0.1 mL
